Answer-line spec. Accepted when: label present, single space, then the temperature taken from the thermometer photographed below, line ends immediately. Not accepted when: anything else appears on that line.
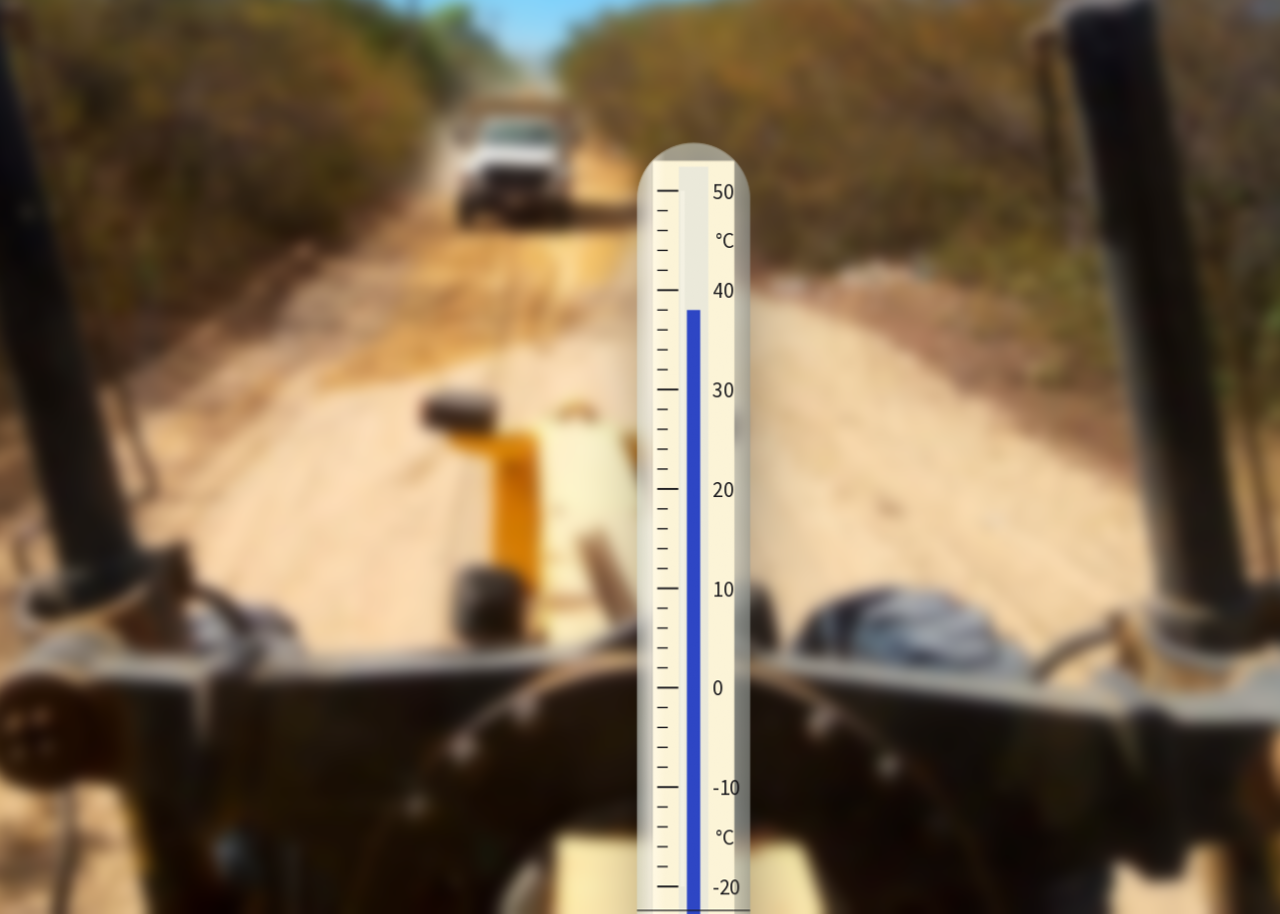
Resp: 38 °C
